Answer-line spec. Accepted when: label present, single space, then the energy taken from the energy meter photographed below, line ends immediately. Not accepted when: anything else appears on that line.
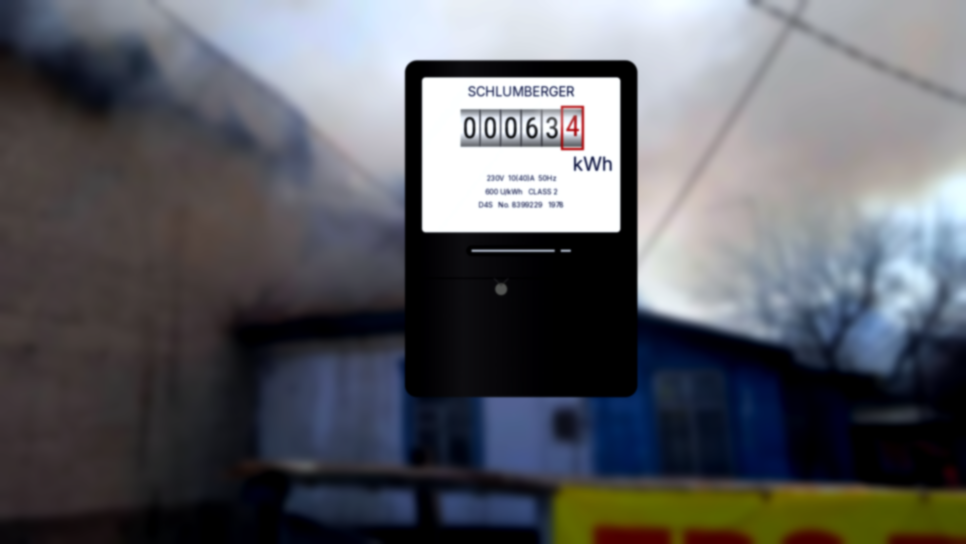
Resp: 63.4 kWh
